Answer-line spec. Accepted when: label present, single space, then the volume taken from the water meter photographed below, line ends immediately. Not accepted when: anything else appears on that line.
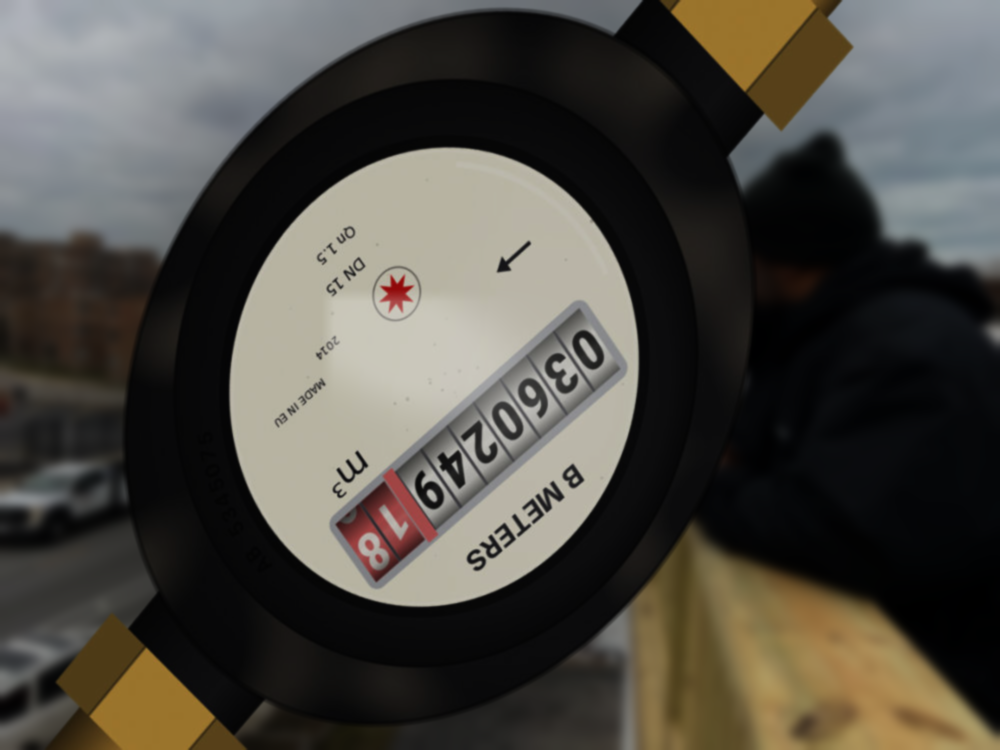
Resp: 360249.18 m³
